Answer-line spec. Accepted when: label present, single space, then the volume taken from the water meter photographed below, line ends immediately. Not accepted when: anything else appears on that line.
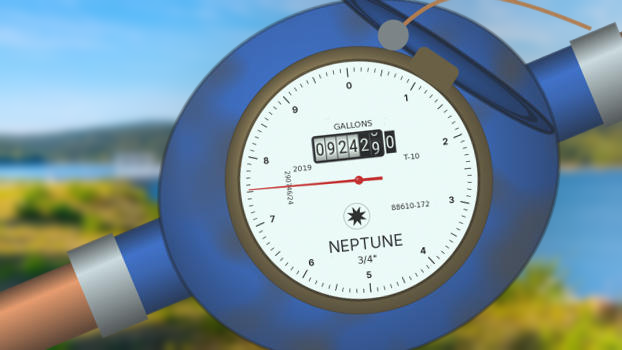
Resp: 924287.5 gal
